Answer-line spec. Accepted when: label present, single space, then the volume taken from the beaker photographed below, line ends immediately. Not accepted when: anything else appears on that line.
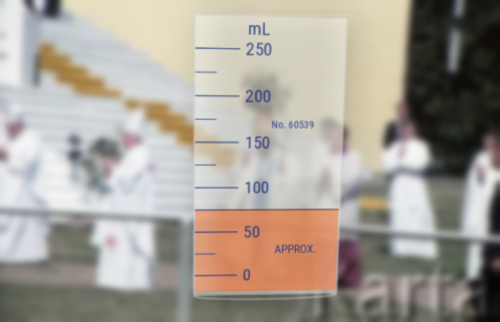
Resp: 75 mL
